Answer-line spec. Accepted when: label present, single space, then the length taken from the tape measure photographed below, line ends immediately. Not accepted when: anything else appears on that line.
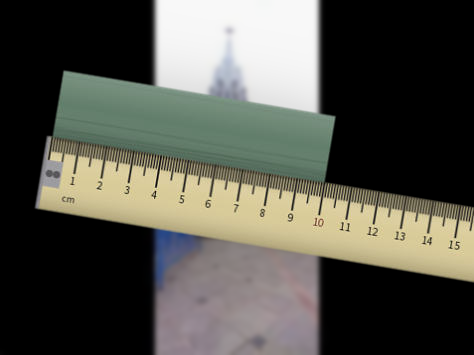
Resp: 10 cm
